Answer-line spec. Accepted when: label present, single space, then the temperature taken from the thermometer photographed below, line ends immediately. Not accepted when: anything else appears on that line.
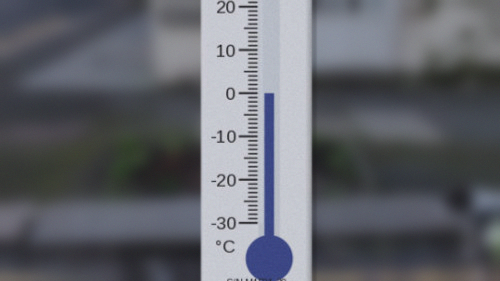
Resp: 0 °C
